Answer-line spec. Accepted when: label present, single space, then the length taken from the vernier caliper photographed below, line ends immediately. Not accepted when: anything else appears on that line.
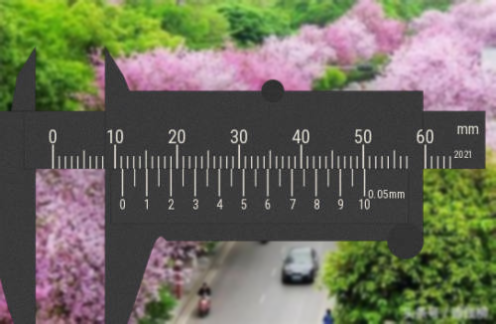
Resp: 11.2 mm
